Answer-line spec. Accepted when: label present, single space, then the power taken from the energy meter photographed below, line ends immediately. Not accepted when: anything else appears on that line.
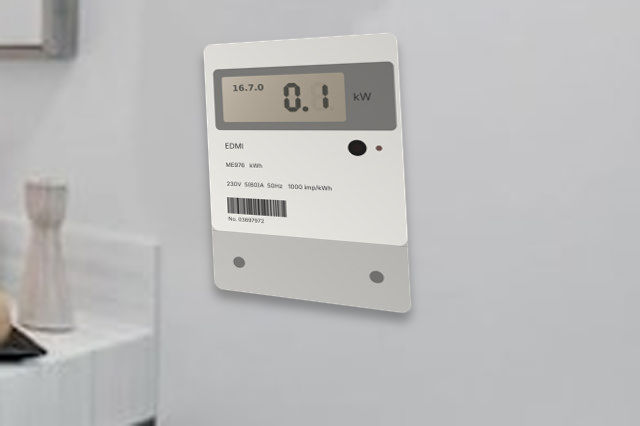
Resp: 0.1 kW
